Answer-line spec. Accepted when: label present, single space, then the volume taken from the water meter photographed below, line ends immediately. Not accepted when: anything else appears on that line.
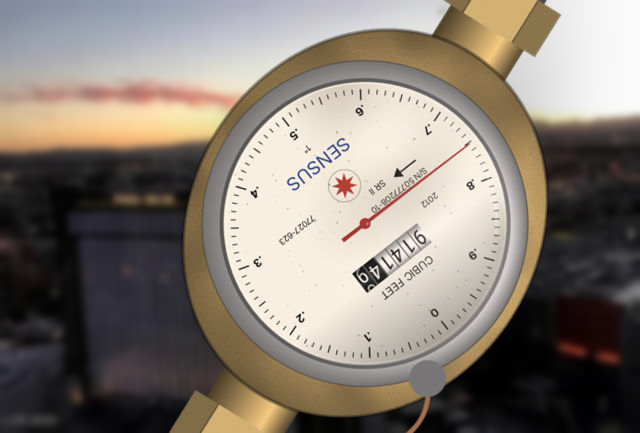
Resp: 914148.75 ft³
